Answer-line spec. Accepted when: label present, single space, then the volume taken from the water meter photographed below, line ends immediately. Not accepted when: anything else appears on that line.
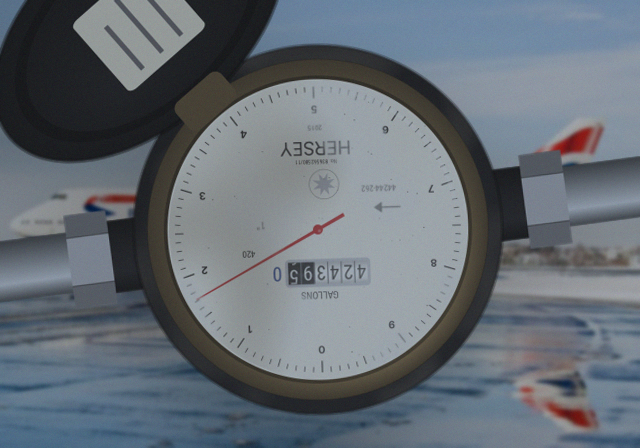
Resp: 4243951.7 gal
